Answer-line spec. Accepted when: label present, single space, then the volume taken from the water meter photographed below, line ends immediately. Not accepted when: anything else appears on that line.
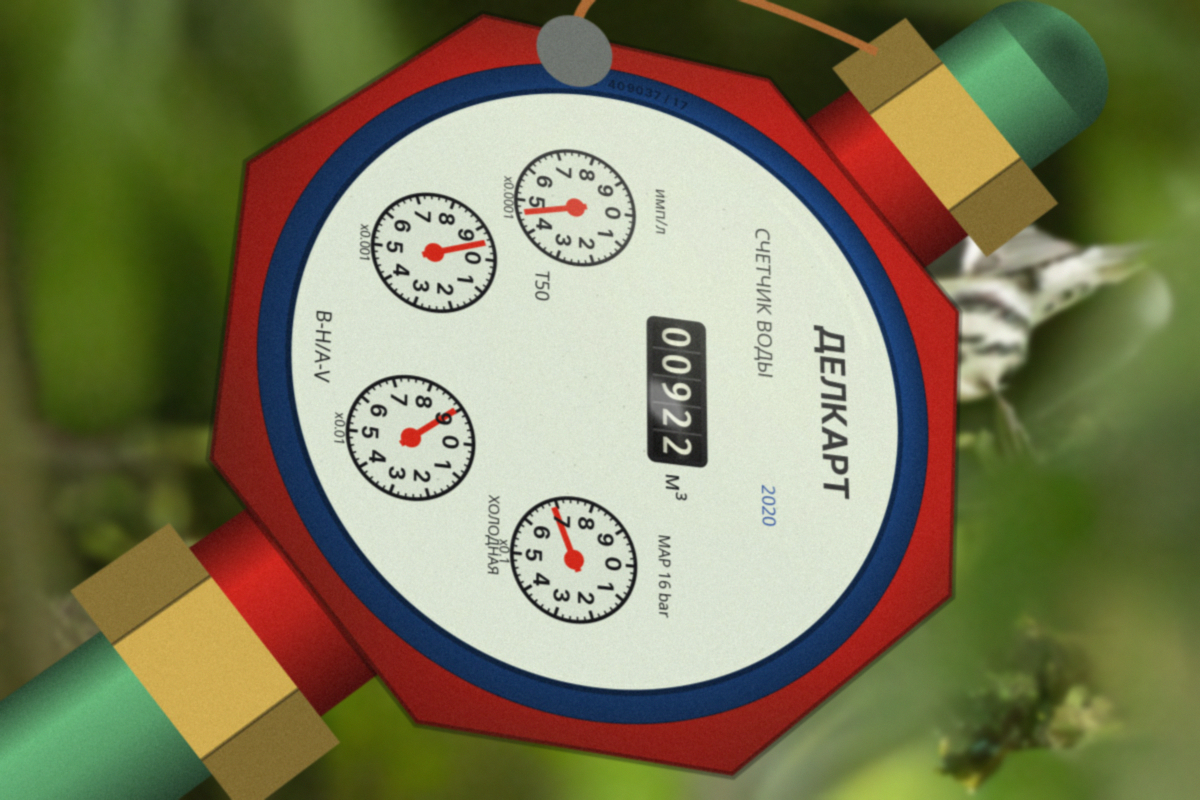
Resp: 922.6894 m³
